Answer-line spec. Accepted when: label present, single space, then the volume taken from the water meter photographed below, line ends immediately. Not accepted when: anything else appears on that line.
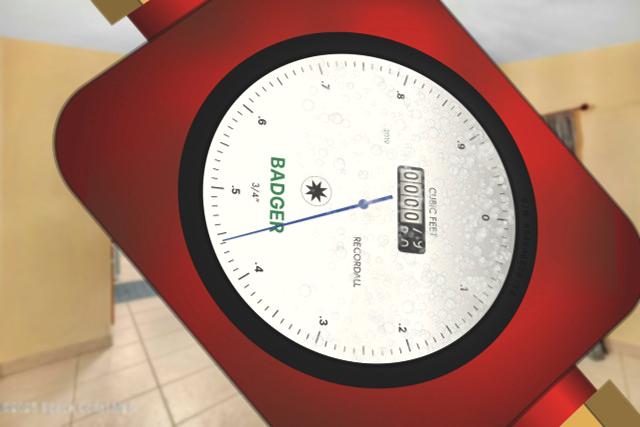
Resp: 79.44 ft³
